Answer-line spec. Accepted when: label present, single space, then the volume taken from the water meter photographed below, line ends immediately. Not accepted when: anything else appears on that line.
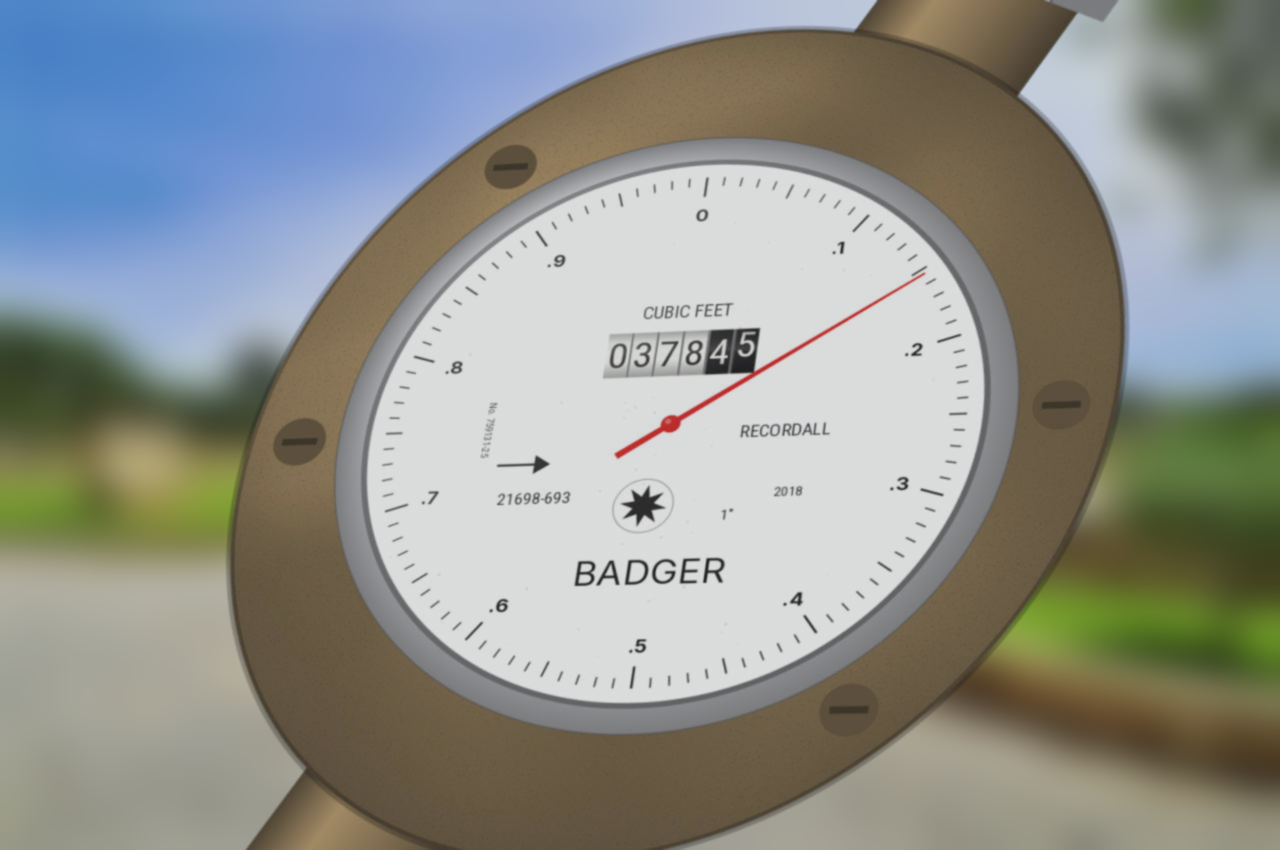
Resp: 37845.15 ft³
